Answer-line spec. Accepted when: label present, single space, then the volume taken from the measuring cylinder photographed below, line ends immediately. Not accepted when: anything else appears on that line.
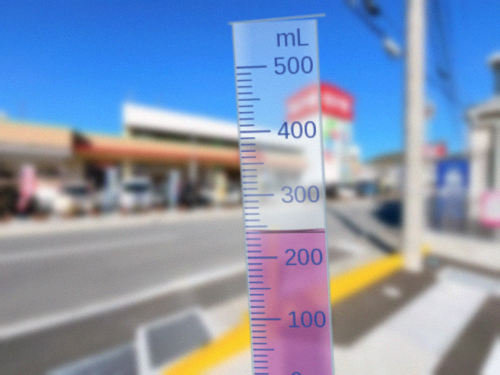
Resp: 240 mL
